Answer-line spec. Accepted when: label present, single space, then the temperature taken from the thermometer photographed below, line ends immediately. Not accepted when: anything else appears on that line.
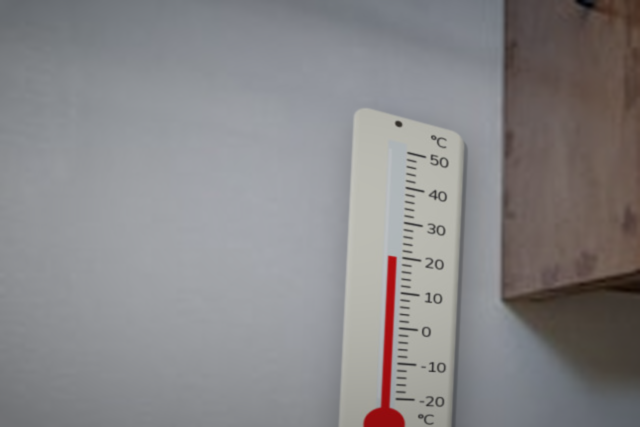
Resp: 20 °C
